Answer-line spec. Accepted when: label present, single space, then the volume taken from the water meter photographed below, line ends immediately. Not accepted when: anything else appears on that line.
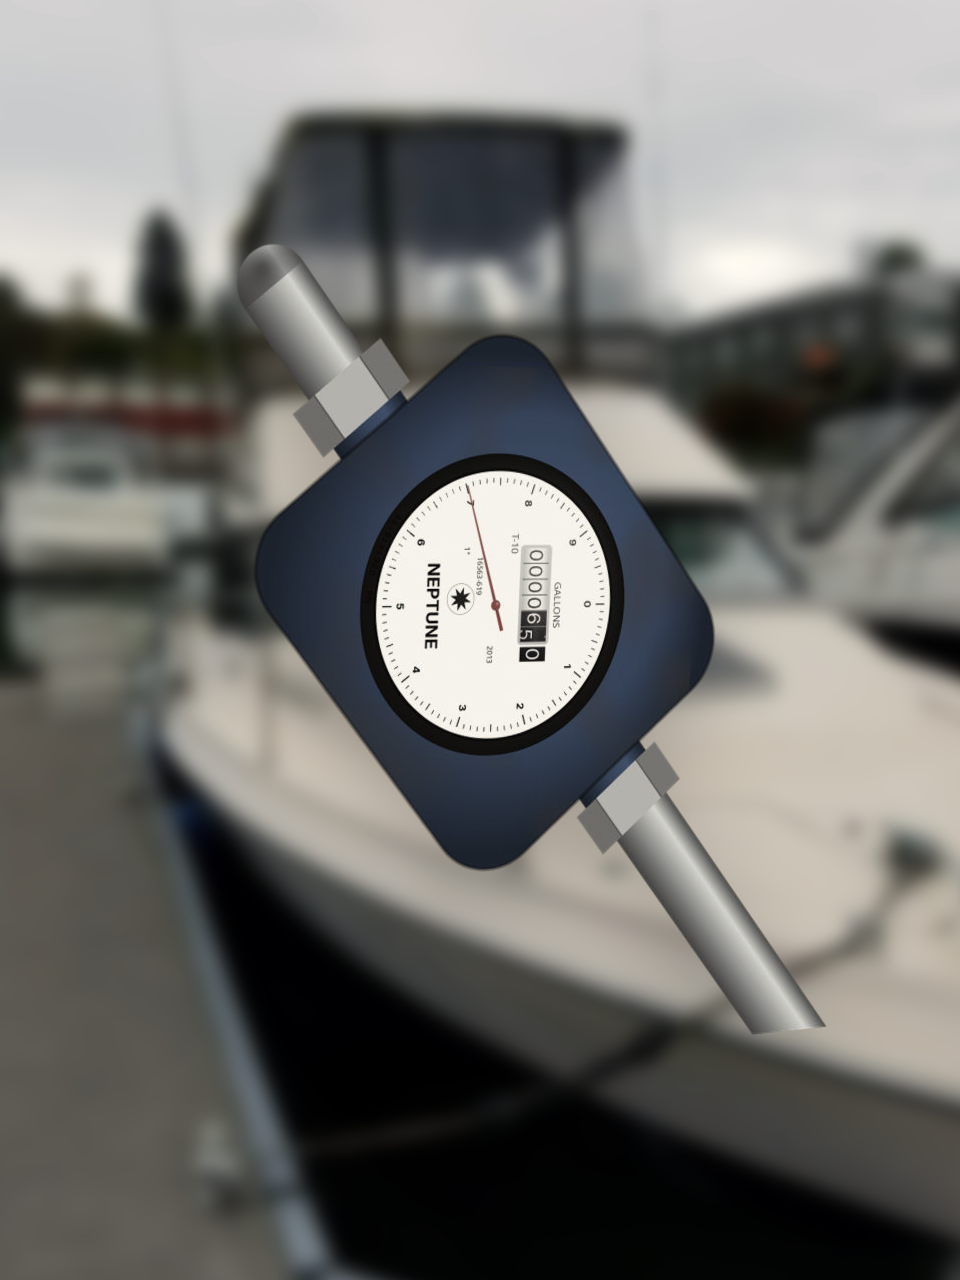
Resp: 647.0 gal
